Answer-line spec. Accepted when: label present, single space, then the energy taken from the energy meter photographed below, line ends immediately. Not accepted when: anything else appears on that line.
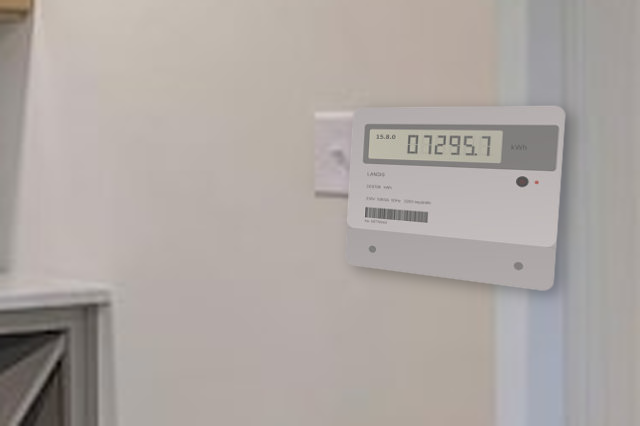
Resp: 7295.7 kWh
